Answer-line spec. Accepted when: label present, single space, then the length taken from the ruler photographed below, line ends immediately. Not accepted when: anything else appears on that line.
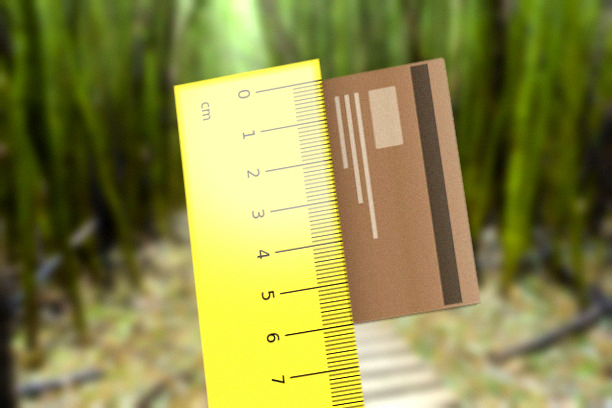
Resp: 6 cm
